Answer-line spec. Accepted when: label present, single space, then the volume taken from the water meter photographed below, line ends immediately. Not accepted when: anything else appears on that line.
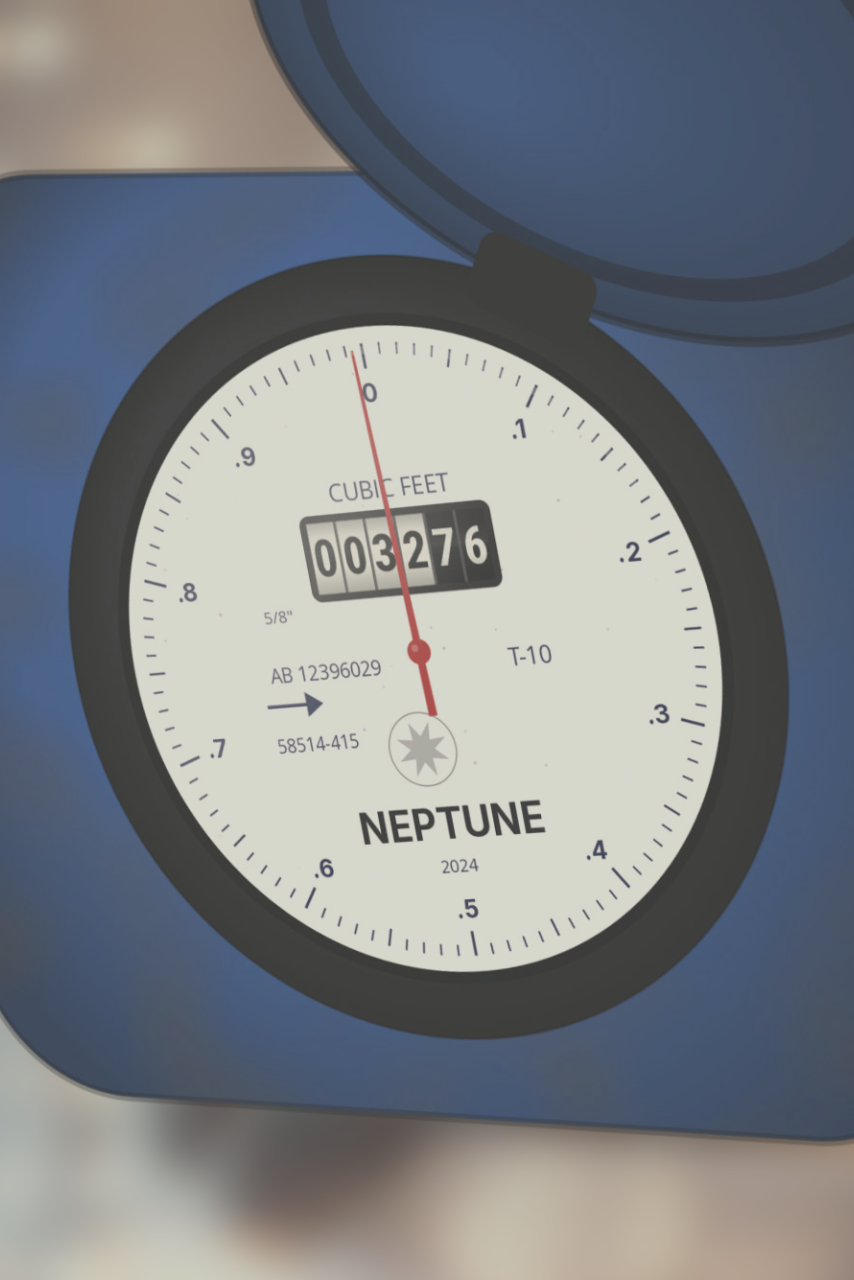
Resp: 3275.99 ft³
